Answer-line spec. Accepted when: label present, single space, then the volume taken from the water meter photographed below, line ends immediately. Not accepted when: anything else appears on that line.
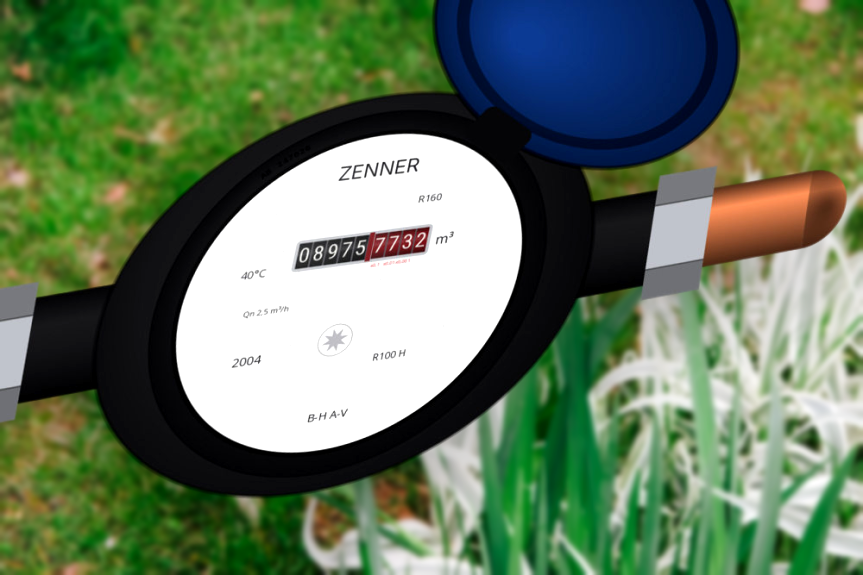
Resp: 8975.7732 m³
